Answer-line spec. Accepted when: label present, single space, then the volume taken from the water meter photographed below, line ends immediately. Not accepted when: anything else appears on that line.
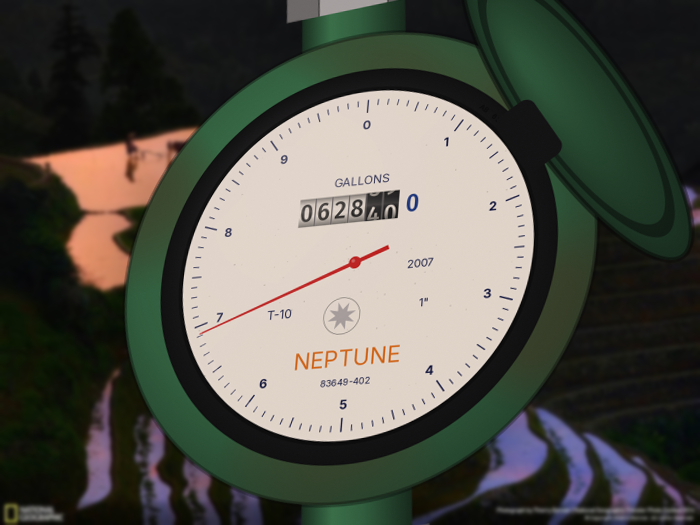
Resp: 628396.9 gal
